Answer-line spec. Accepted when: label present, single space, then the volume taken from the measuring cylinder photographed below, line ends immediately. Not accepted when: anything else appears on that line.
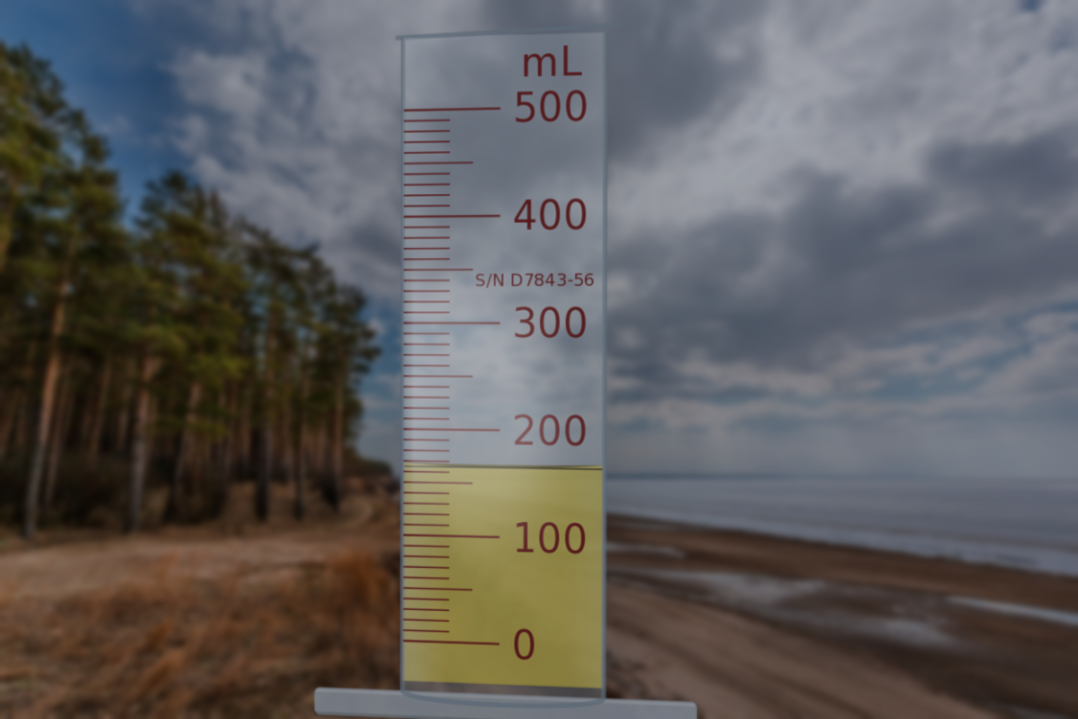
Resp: 165 mL
